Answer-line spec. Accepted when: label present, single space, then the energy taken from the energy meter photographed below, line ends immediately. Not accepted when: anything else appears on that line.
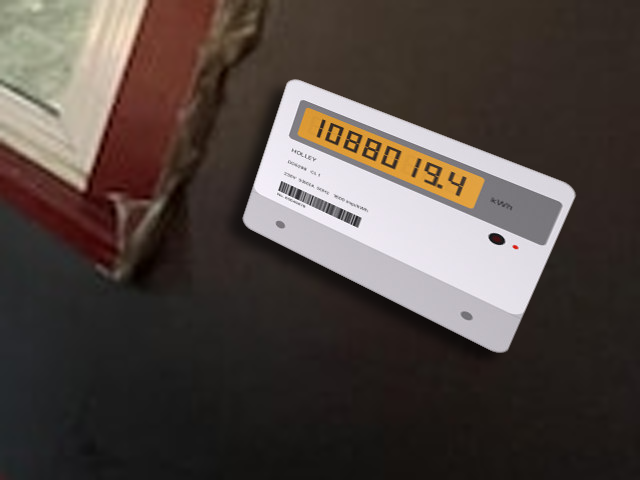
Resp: 1088019.4 kWh
